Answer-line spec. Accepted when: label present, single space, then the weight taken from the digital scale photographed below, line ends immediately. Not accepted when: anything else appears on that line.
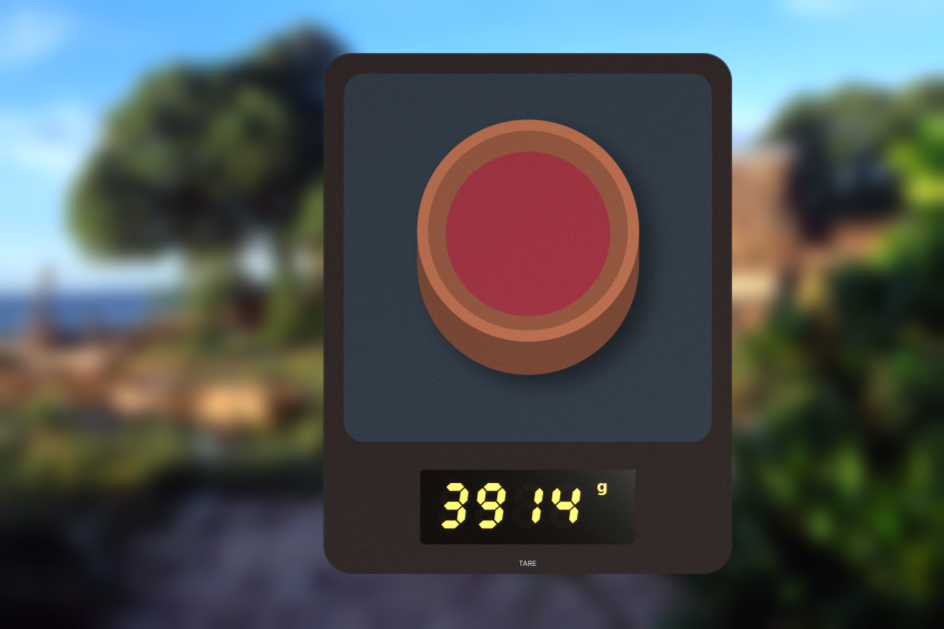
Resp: 3914 g
